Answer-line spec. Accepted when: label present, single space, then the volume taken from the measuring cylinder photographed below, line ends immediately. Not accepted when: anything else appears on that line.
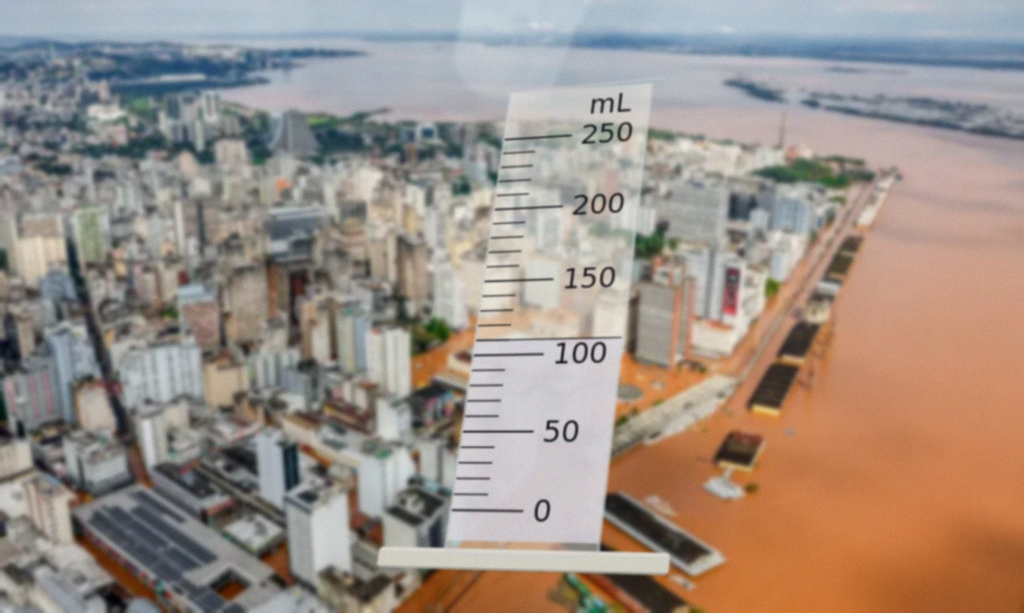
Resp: 110 mL
